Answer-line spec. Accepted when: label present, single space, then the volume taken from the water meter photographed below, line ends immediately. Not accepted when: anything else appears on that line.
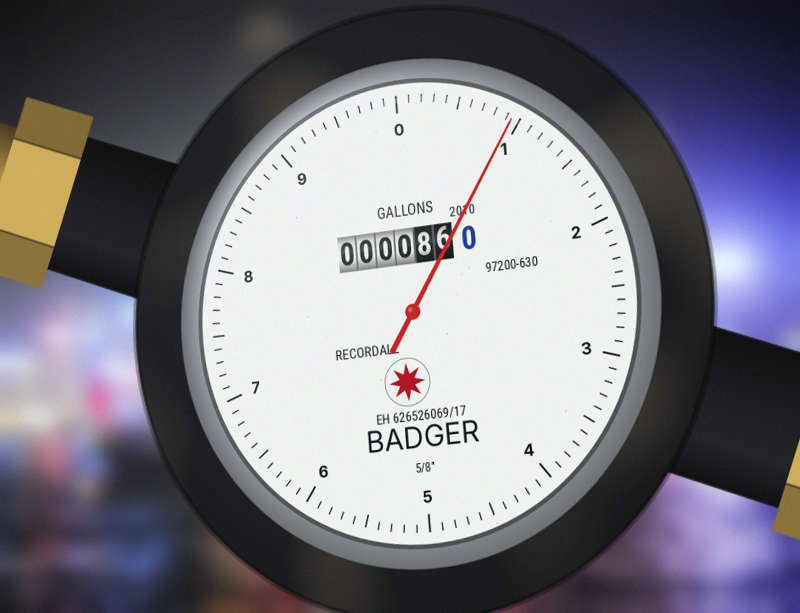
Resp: 860.9 gal
